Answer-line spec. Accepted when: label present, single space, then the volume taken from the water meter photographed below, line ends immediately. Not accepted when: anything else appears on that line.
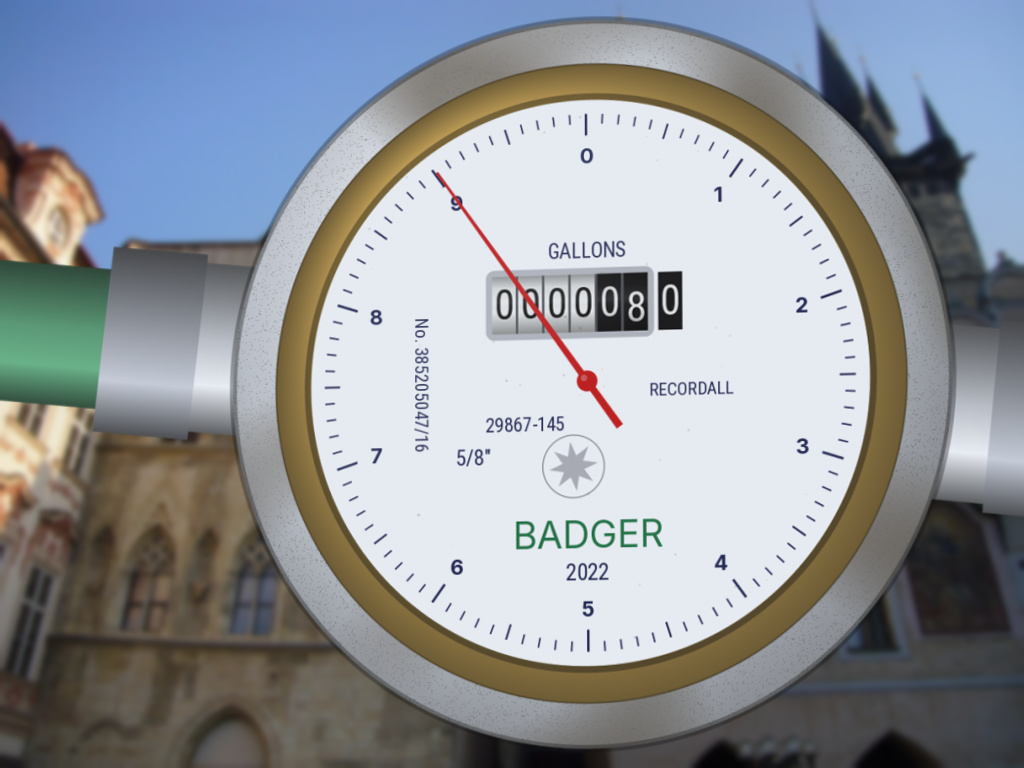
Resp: 79.0 gal
